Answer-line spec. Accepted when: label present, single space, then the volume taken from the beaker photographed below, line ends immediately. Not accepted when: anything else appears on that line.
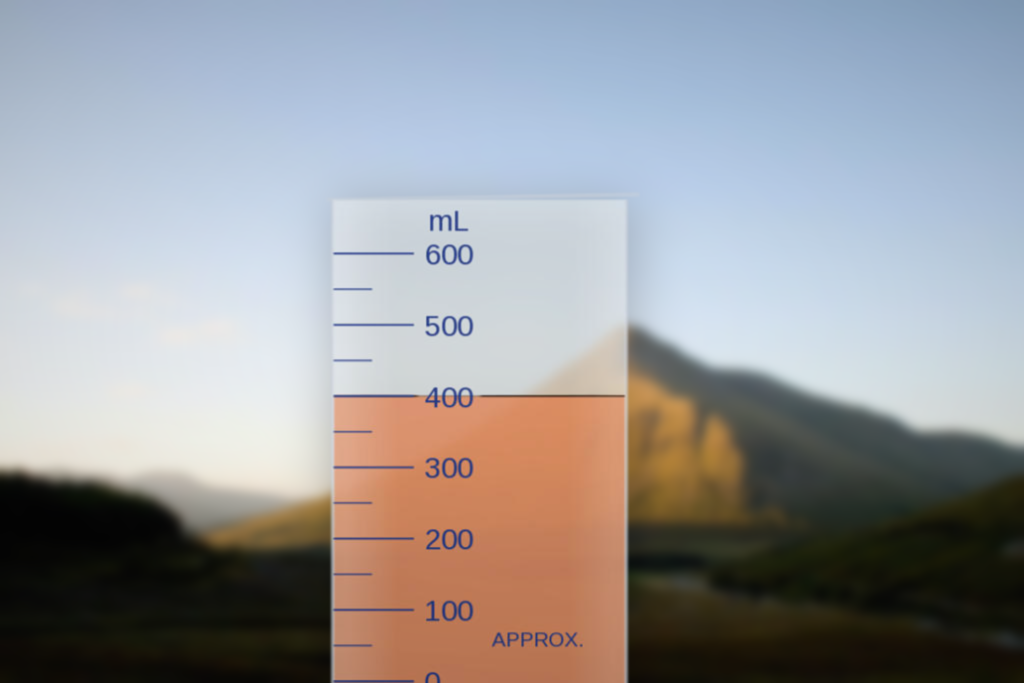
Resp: 400 mL
